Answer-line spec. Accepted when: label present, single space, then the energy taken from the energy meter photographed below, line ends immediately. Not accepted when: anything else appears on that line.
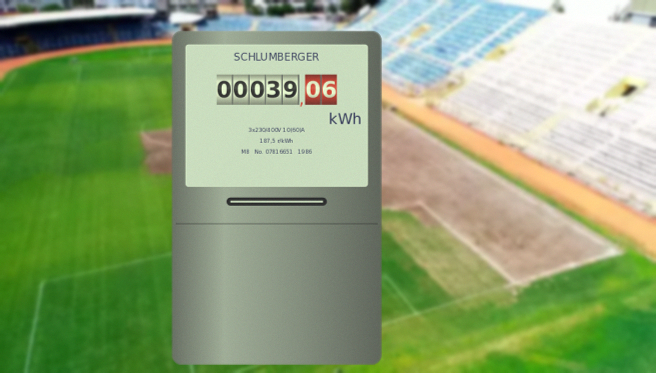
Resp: 39.06 kWh
